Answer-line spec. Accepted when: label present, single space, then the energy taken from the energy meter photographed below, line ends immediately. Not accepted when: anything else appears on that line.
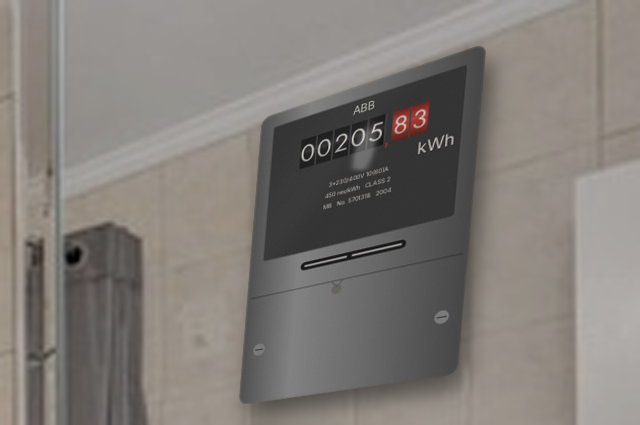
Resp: 205.83 kWh
